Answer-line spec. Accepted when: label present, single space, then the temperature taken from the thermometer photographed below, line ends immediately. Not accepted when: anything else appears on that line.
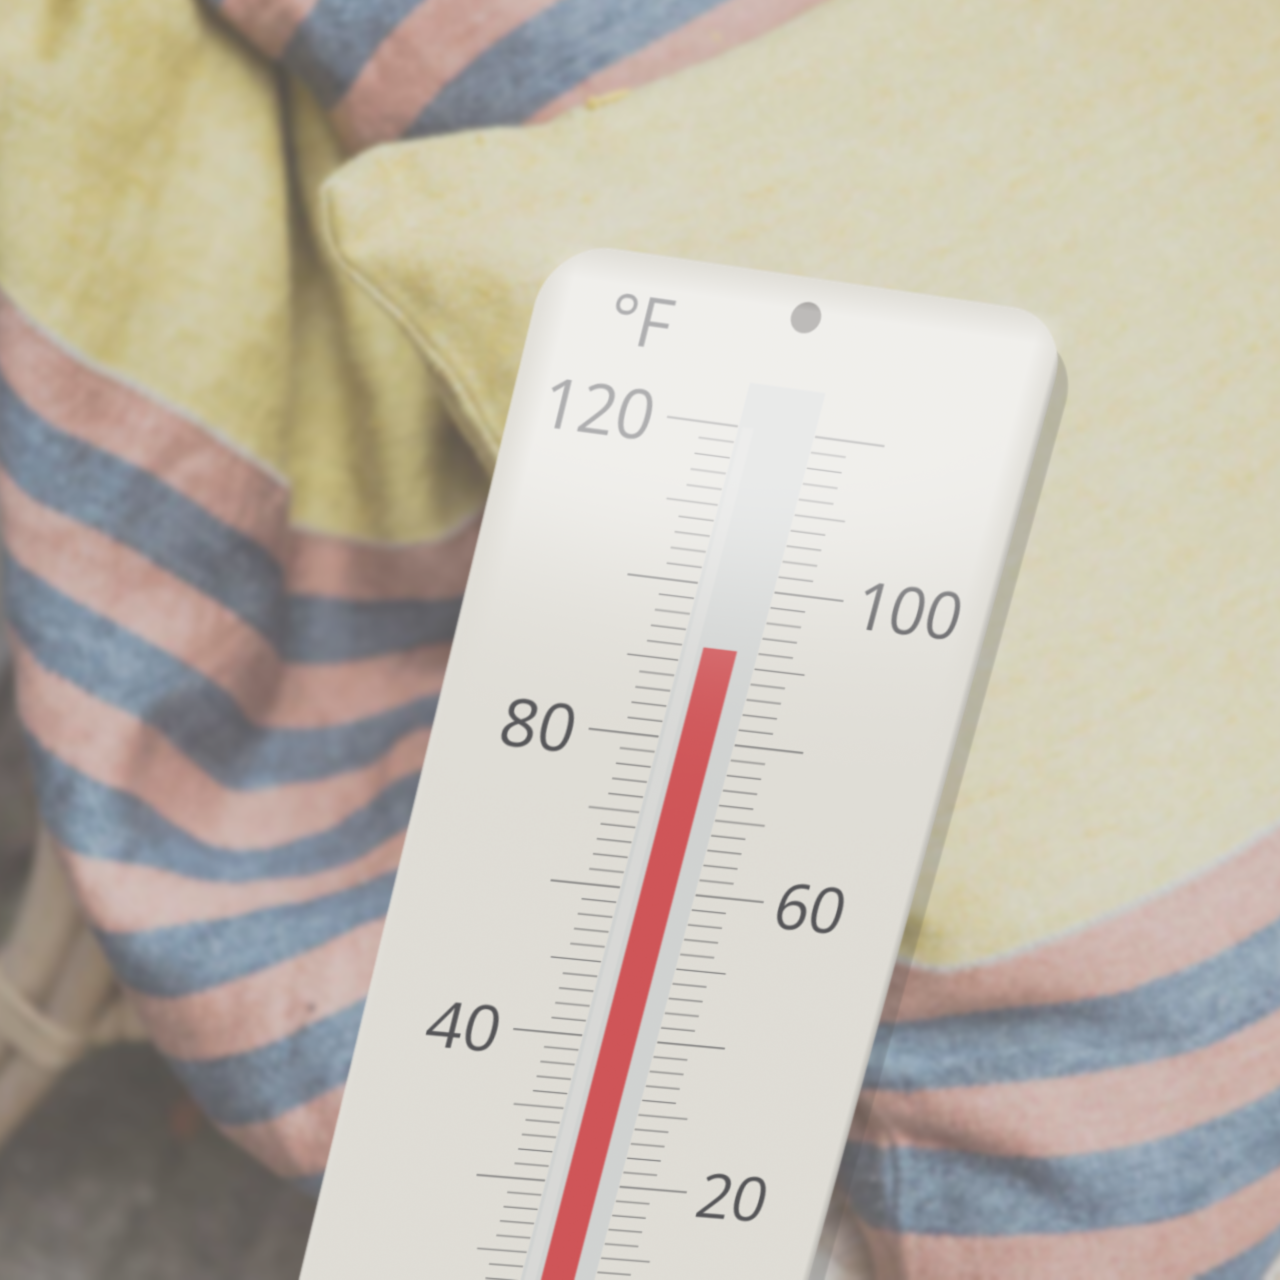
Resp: 92 °F
